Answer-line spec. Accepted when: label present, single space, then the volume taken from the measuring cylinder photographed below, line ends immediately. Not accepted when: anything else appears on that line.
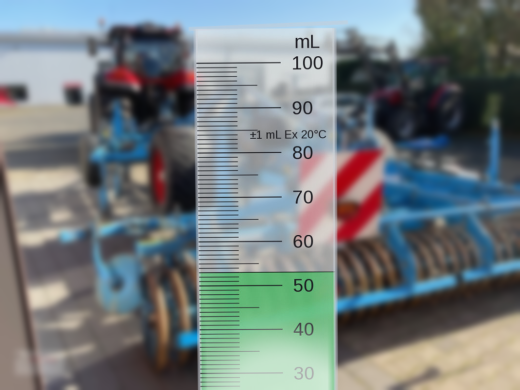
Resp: 53 mL
